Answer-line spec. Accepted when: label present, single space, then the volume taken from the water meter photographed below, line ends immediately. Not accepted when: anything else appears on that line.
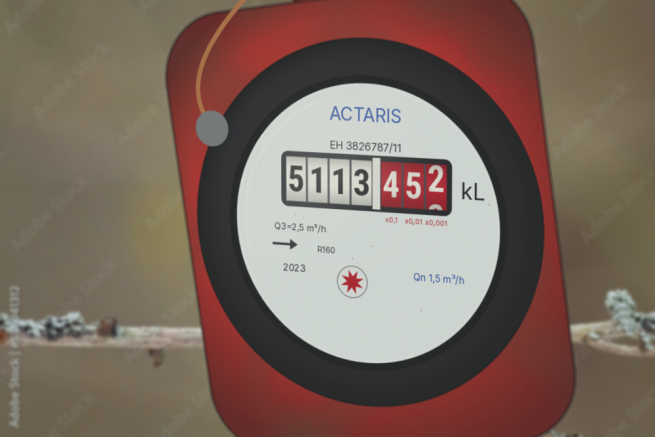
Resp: 5113.452 kL
